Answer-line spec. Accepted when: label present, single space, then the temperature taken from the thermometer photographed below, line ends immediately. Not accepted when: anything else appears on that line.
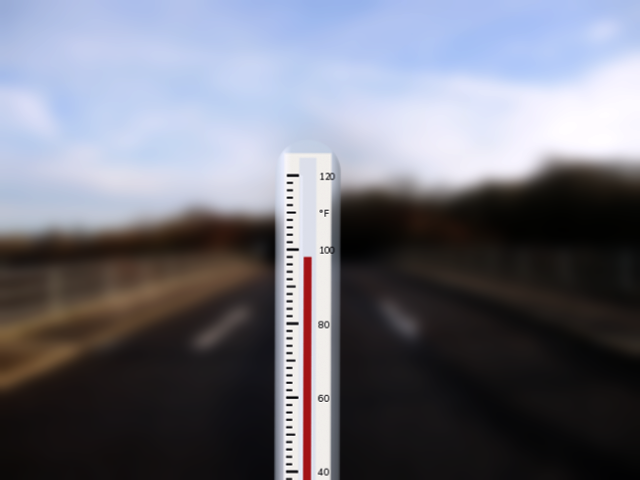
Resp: 98 °F
